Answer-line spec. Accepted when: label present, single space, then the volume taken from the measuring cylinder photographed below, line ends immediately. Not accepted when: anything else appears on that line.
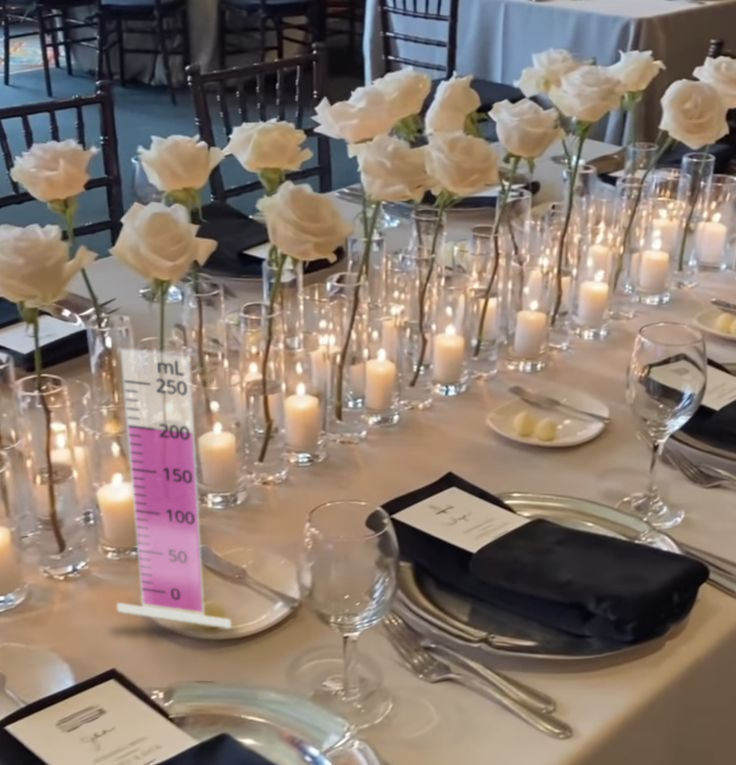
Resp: 200 mL
